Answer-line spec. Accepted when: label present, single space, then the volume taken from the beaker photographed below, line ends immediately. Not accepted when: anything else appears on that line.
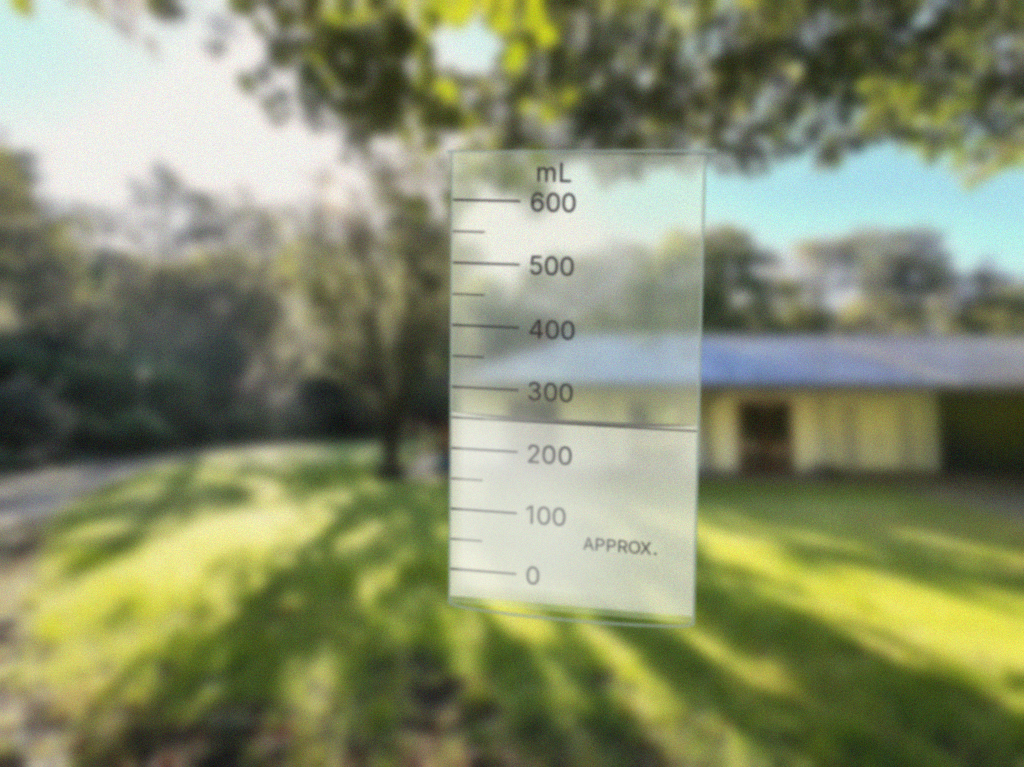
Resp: 250 mL
